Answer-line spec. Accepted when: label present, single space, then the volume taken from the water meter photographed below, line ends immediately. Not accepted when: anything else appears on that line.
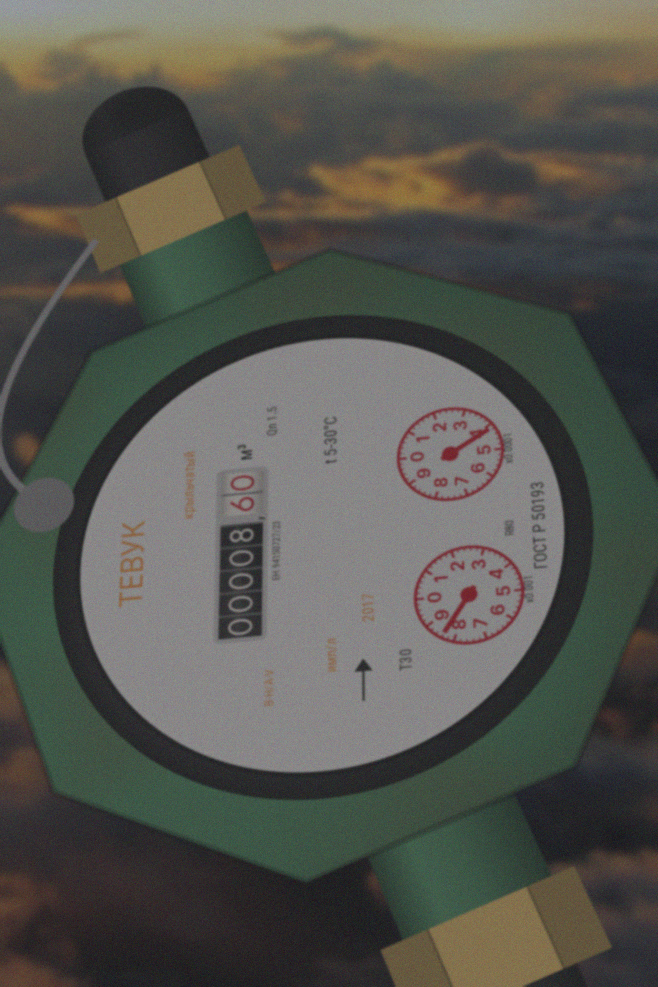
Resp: 8.6084 m³
